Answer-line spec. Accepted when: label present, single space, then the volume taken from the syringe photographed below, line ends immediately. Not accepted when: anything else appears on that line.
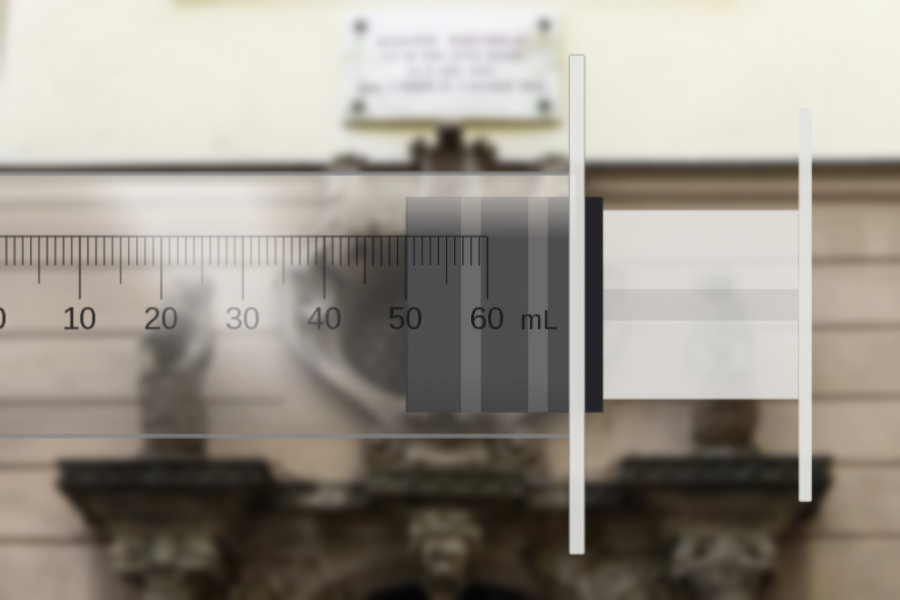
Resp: 50 mL
